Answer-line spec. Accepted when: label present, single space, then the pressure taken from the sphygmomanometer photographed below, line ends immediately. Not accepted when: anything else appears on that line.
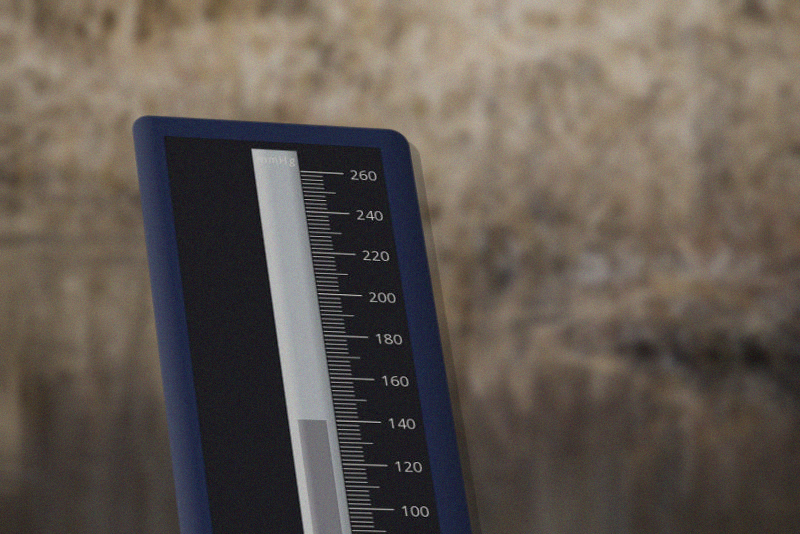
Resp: 140 mmHg
